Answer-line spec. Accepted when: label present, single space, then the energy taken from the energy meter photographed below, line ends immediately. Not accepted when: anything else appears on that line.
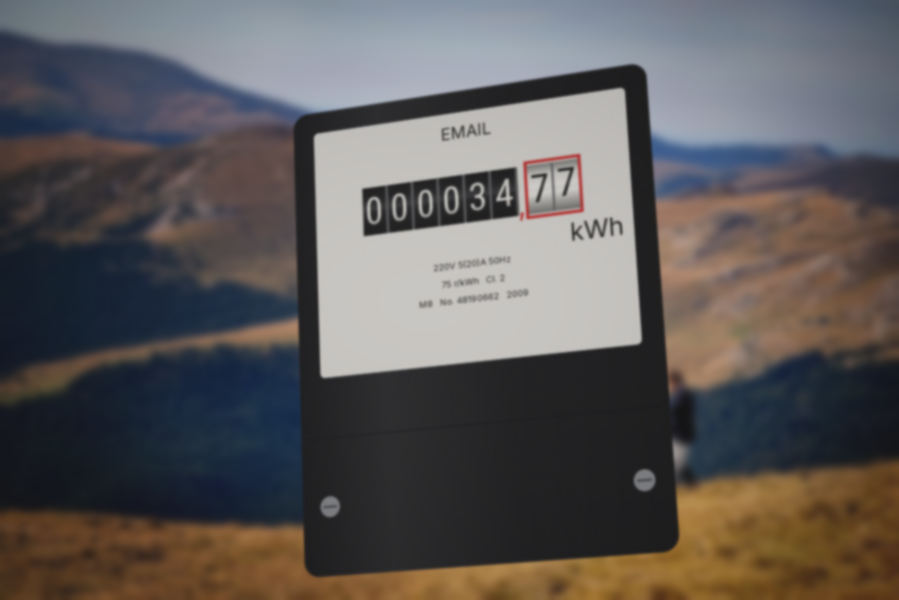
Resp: 34.77 kWh
